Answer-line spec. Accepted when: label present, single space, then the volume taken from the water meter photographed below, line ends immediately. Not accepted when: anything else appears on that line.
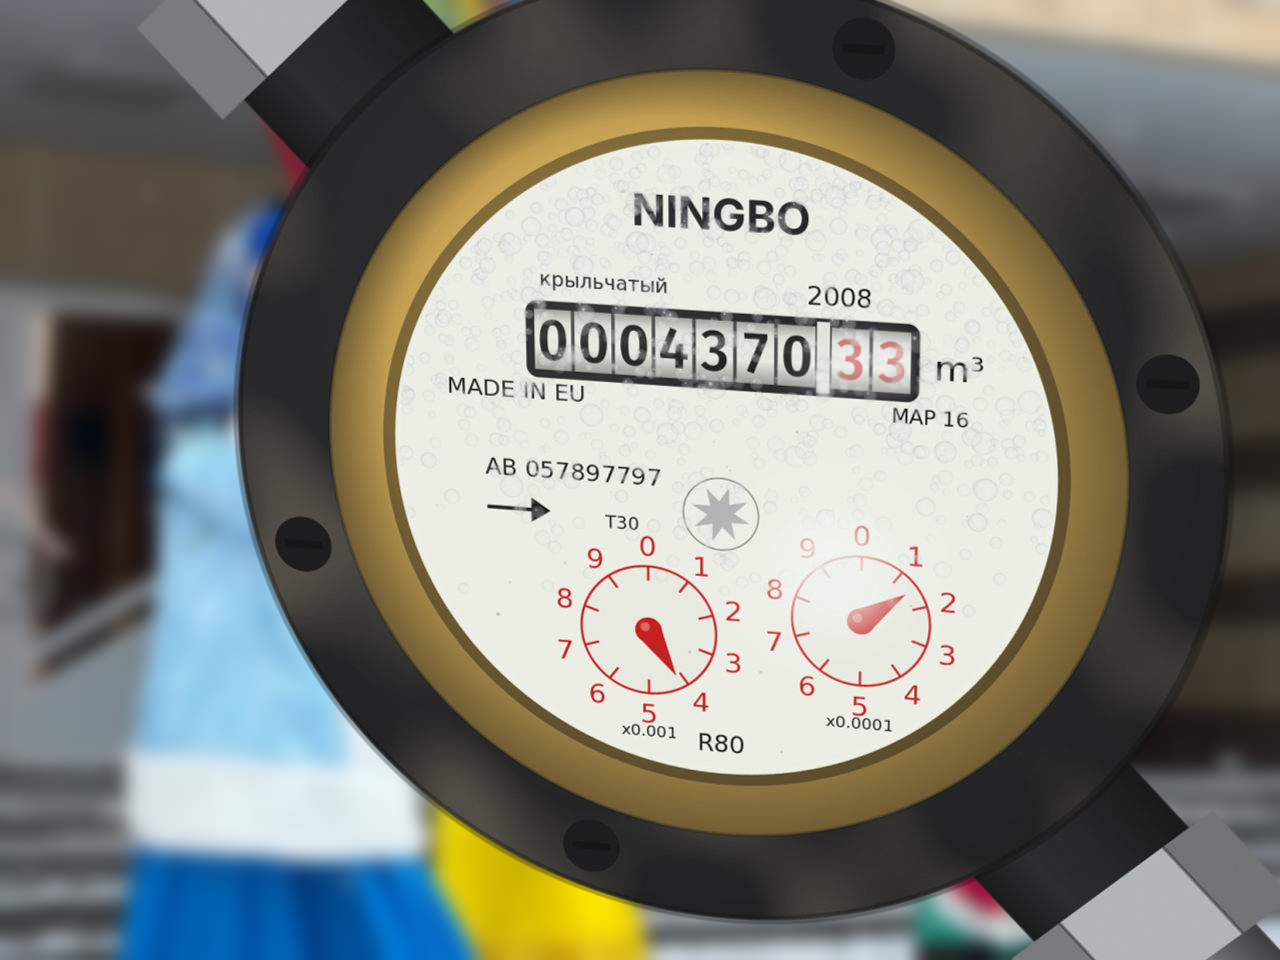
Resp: 4370.3341 m³
